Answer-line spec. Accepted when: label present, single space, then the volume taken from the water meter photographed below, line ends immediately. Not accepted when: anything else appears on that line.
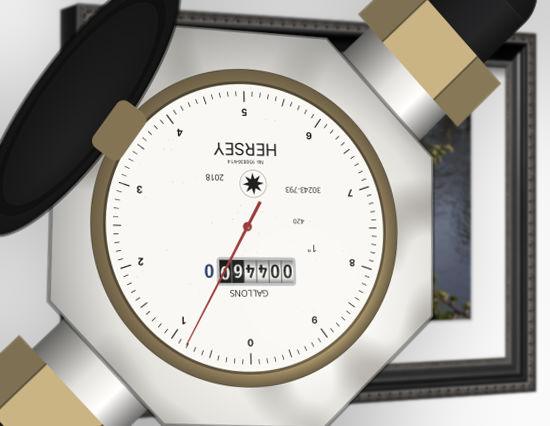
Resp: 44600.8 gal
